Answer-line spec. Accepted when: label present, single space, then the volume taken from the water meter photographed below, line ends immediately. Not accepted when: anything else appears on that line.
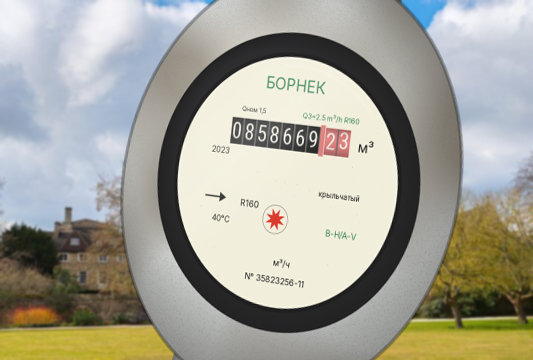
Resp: 858669.23 m³
